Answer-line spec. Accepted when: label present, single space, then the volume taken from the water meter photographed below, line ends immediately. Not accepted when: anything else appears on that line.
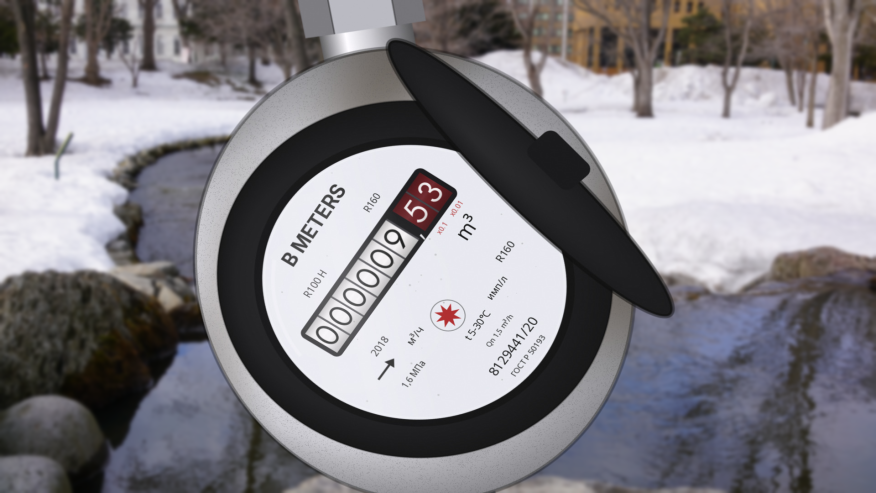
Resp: 9.53 m³
